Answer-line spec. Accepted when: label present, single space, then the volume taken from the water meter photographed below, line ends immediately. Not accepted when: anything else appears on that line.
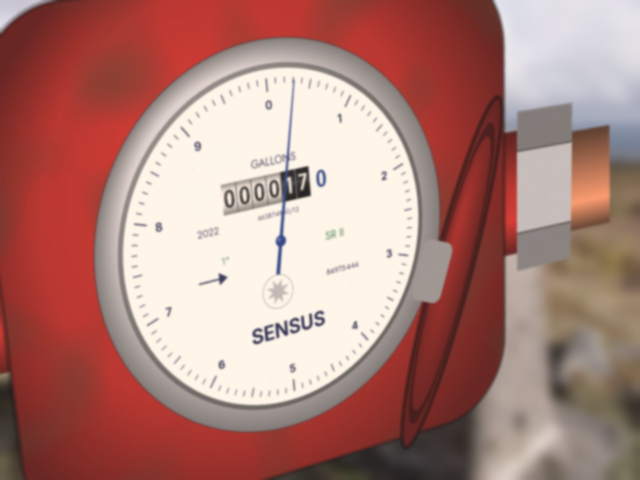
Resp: 170.3 gal
